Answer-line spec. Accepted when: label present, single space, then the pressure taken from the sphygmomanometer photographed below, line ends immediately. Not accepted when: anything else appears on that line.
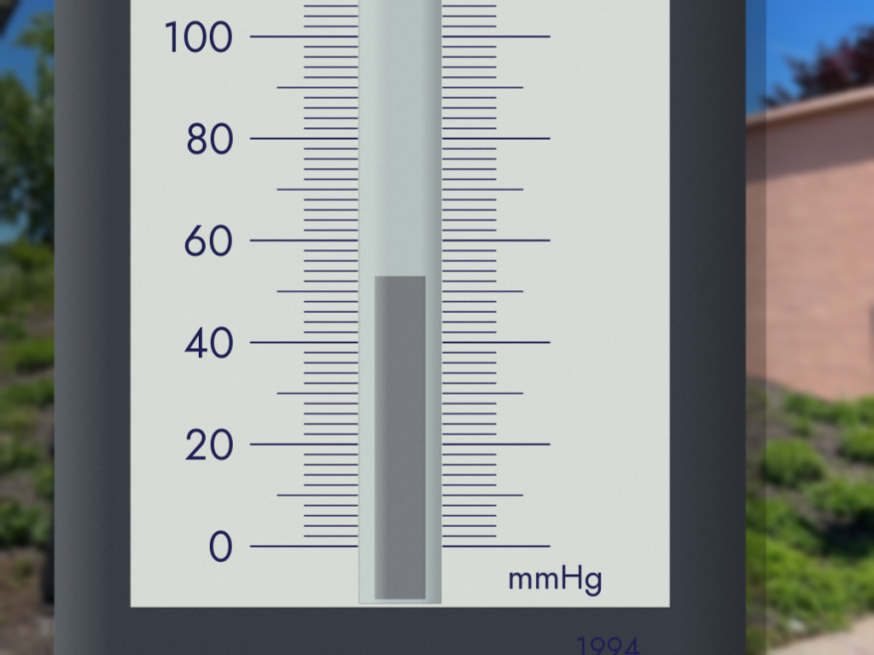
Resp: 53 mmHg
